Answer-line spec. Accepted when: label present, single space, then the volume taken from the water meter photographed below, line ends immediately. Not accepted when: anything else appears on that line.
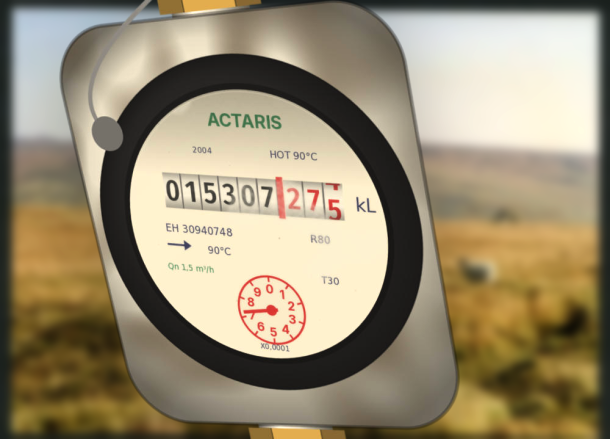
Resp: 15307.2747 kL
